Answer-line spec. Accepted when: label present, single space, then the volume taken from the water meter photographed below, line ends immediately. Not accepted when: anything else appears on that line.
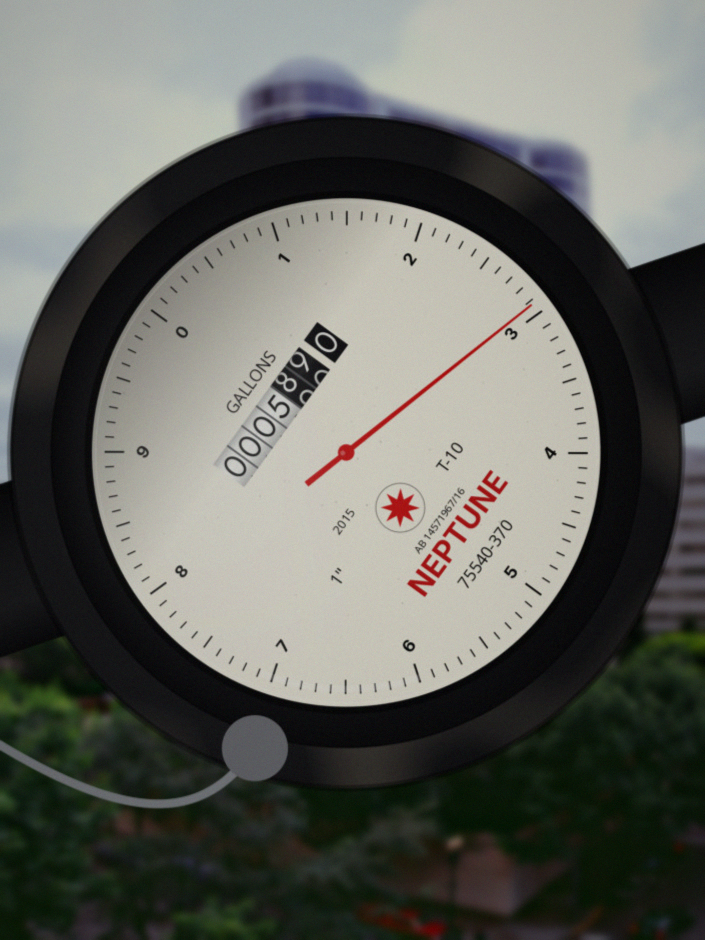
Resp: 5892.9 gal
